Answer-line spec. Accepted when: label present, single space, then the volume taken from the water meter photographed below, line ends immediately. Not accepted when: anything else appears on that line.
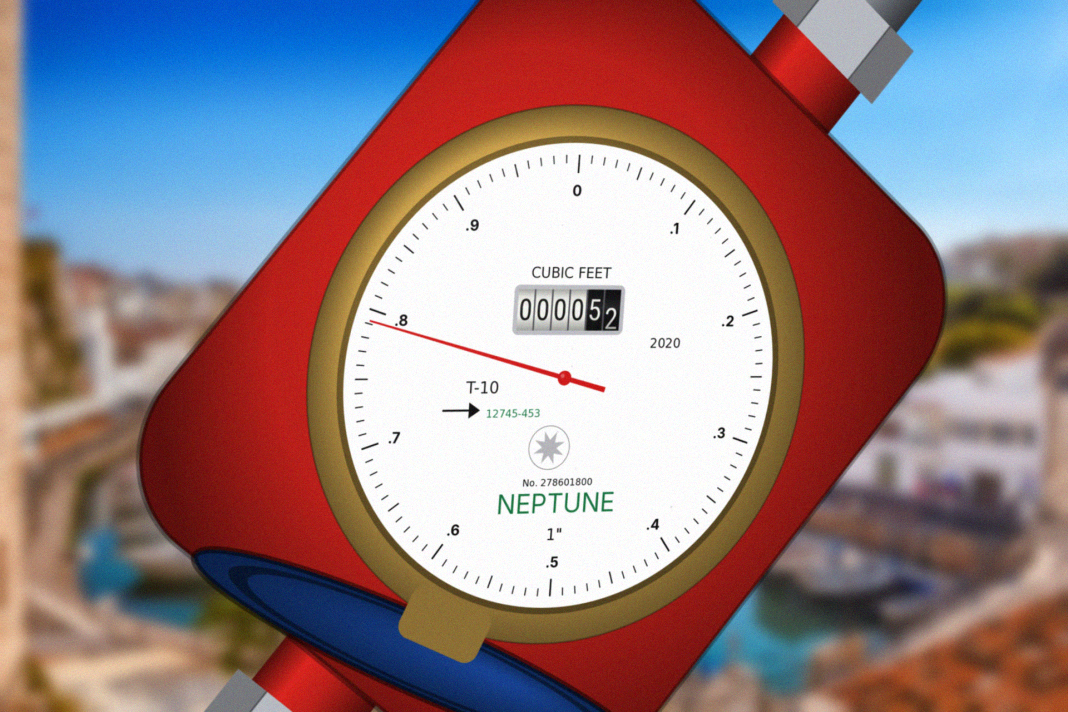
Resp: 51.79 ft³
